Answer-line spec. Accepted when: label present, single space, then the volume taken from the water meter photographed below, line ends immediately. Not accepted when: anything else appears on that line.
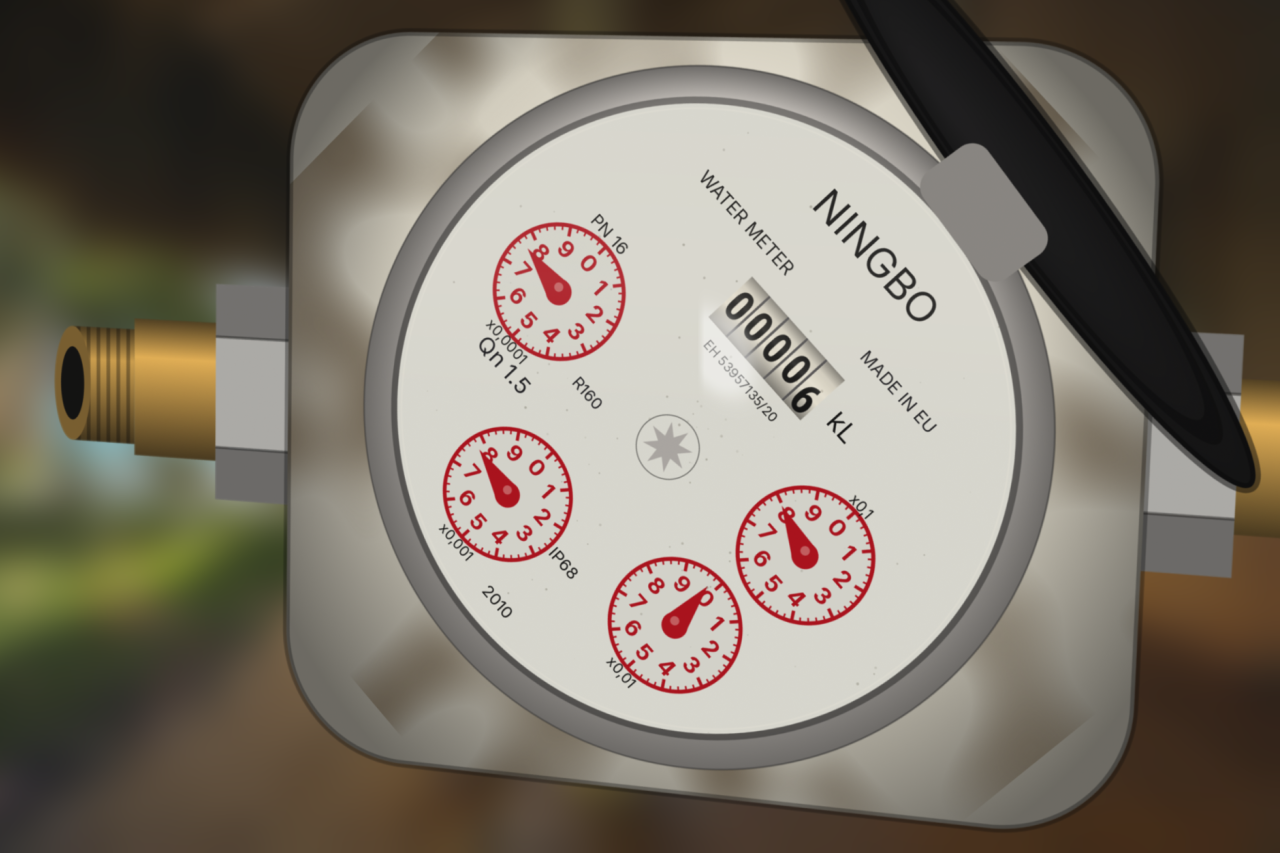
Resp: 5.7977 kL
